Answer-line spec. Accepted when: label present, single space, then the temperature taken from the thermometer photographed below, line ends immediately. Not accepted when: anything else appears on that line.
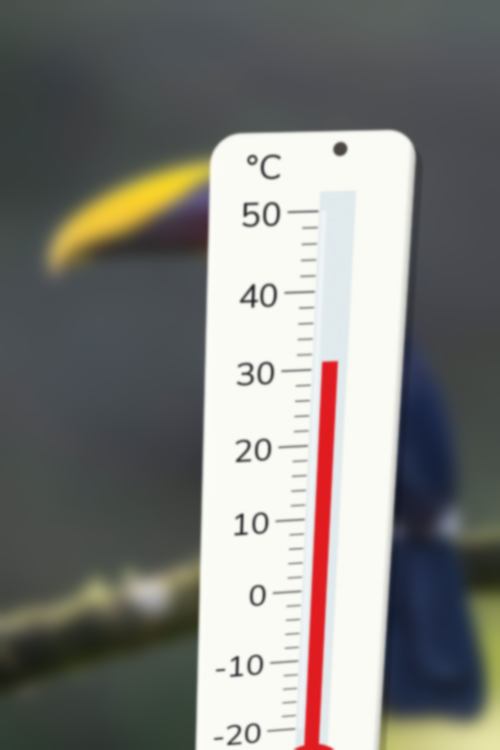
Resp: 31 °C
